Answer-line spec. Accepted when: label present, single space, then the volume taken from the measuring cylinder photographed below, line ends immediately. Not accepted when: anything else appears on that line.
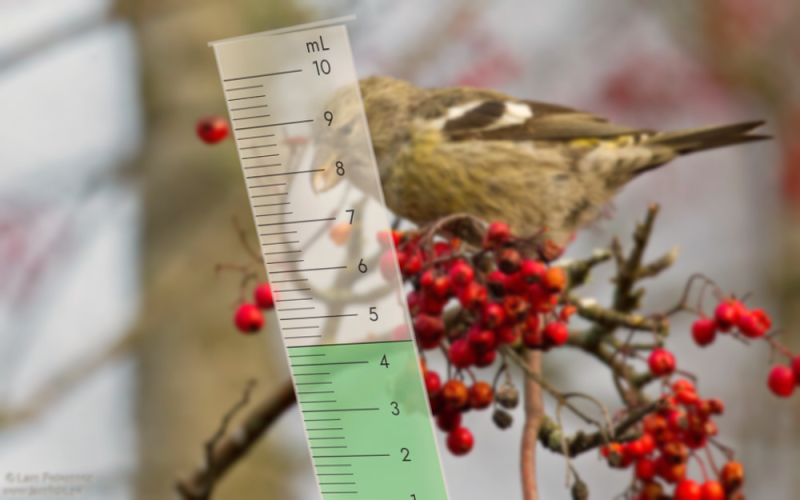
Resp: 4.4 mL
